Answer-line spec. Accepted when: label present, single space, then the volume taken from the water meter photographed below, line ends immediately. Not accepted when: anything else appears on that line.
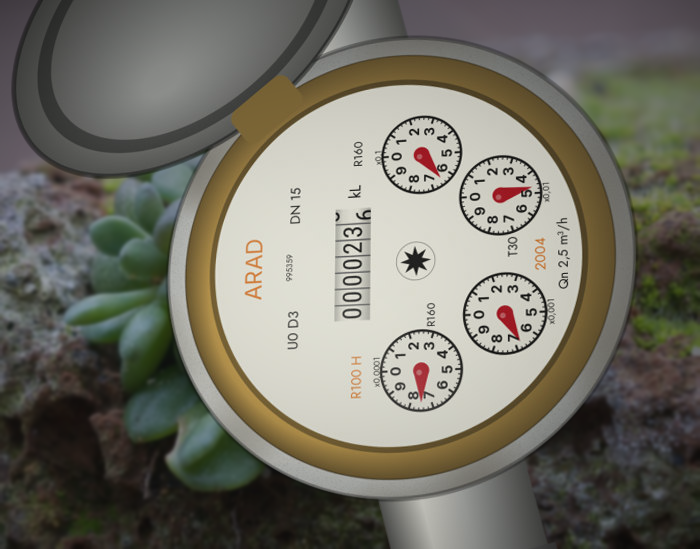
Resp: 235.6467 kL
